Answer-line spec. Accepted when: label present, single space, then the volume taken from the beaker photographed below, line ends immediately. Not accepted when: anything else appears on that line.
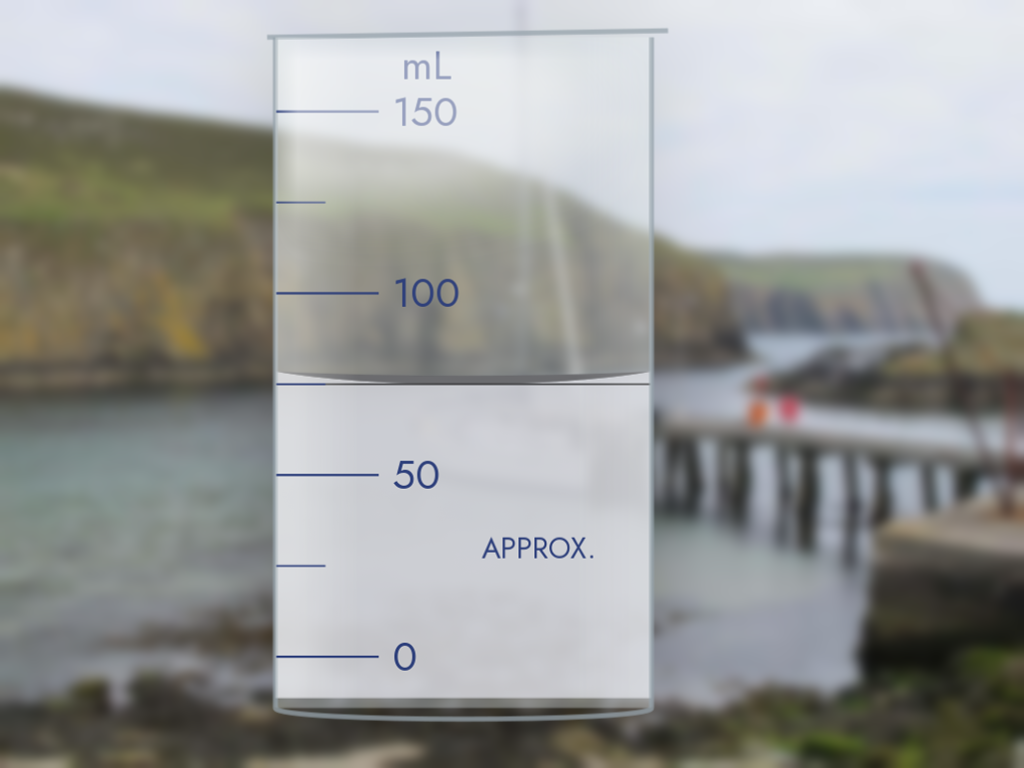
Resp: 75 mL
